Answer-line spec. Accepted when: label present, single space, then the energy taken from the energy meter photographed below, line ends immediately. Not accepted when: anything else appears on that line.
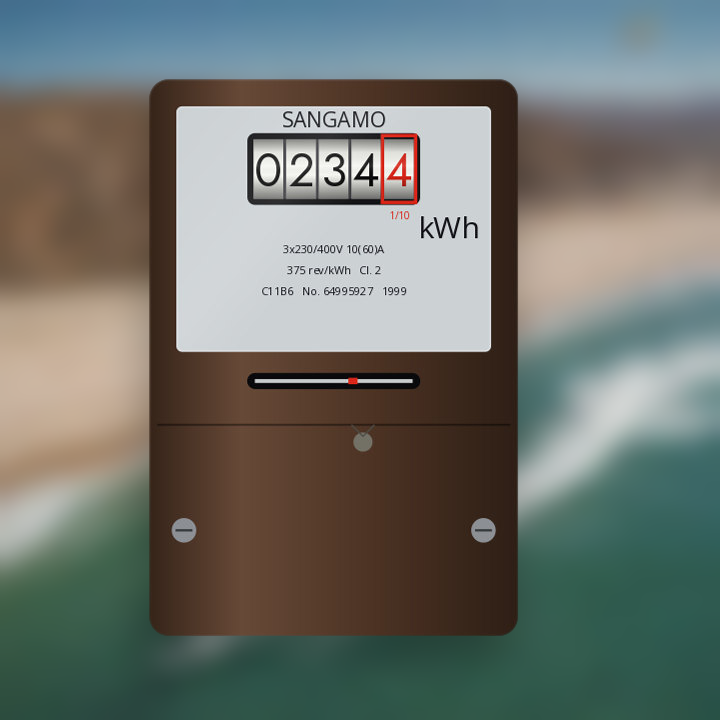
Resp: 234.4 kWh
